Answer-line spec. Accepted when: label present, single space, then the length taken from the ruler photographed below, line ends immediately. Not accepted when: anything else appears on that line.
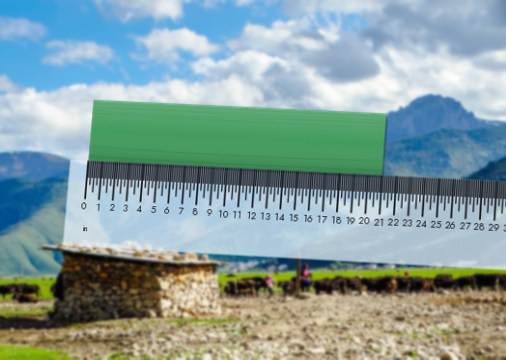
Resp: 21 in
